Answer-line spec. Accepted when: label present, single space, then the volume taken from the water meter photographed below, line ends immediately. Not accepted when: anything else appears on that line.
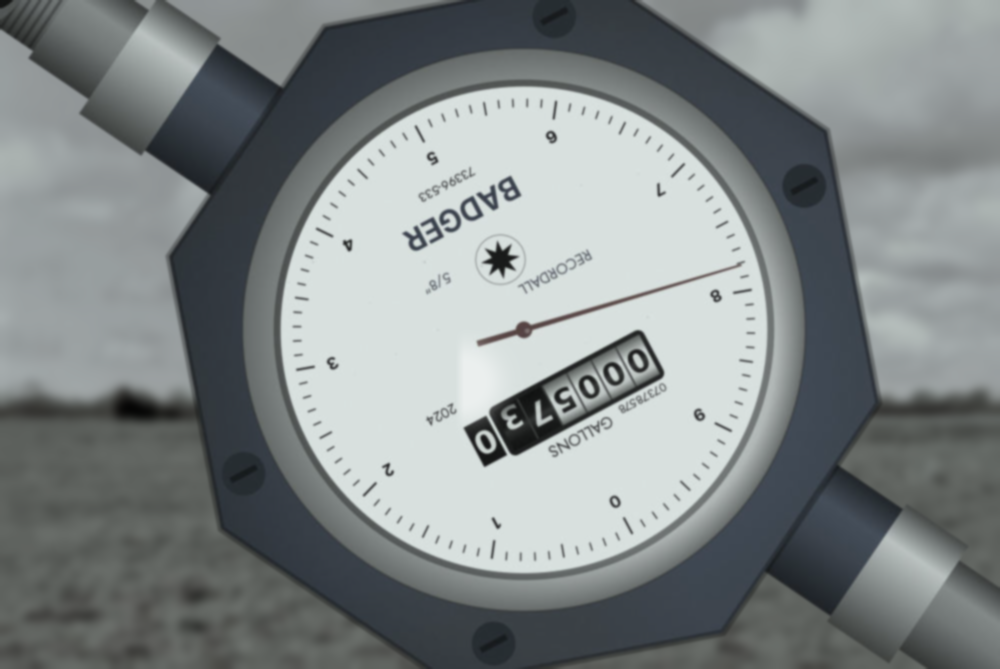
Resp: 5727.8 gal
